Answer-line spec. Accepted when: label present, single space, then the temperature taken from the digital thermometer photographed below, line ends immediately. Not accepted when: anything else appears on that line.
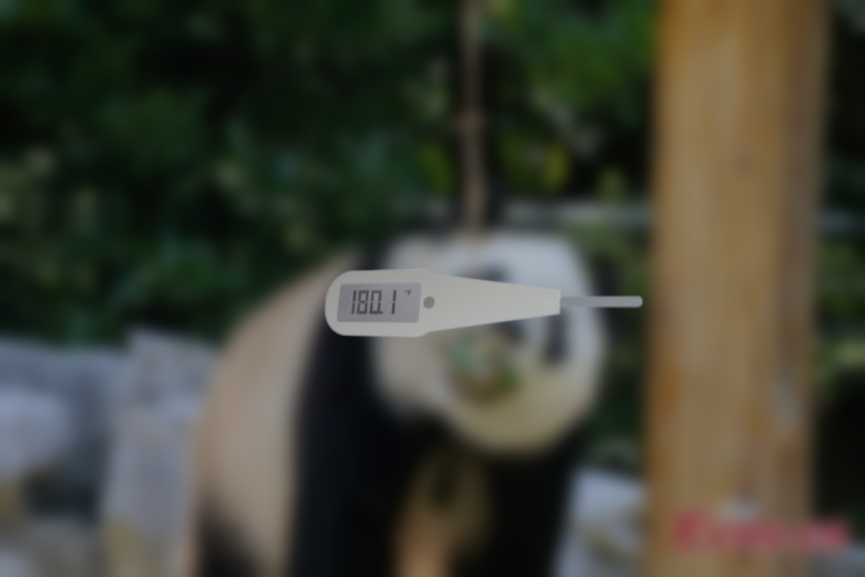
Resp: 180.1 °F
